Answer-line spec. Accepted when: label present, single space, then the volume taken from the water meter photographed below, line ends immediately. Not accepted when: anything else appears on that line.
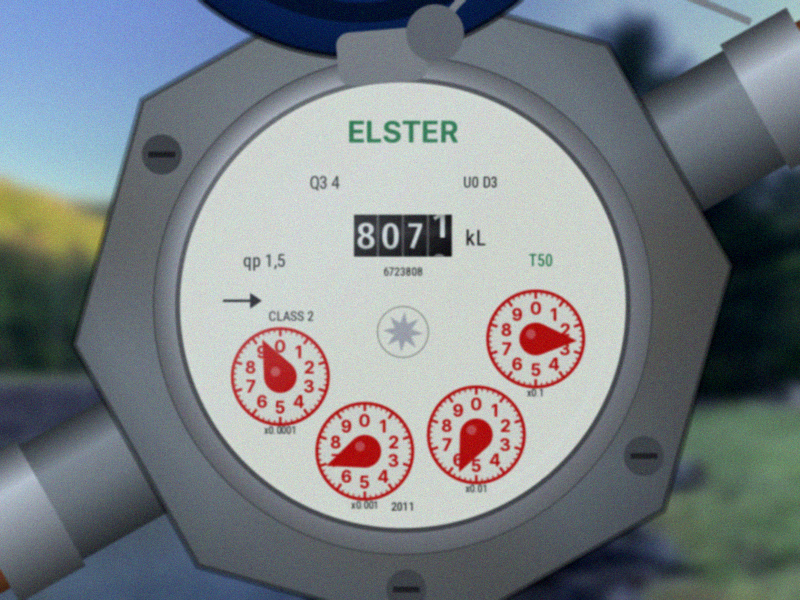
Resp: 8071.2569 kL
